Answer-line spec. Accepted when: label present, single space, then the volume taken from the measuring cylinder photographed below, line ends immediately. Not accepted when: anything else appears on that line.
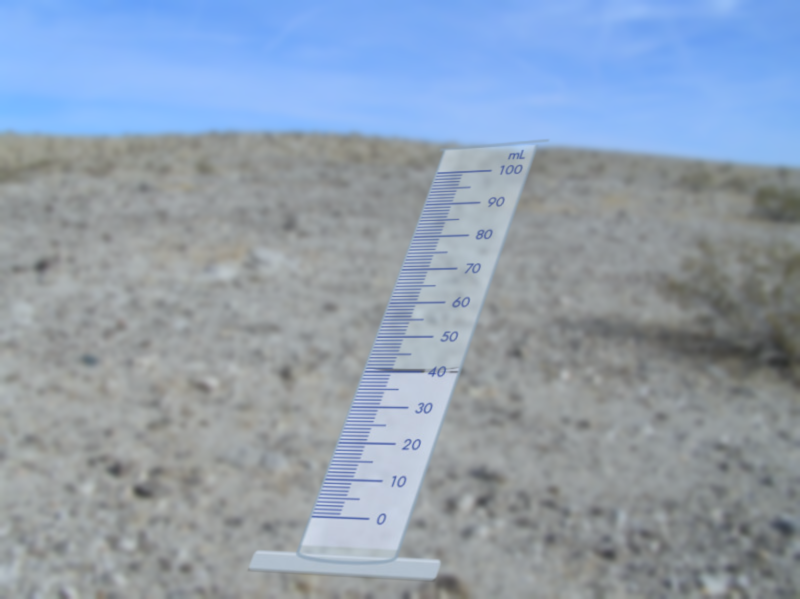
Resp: 40 mL
